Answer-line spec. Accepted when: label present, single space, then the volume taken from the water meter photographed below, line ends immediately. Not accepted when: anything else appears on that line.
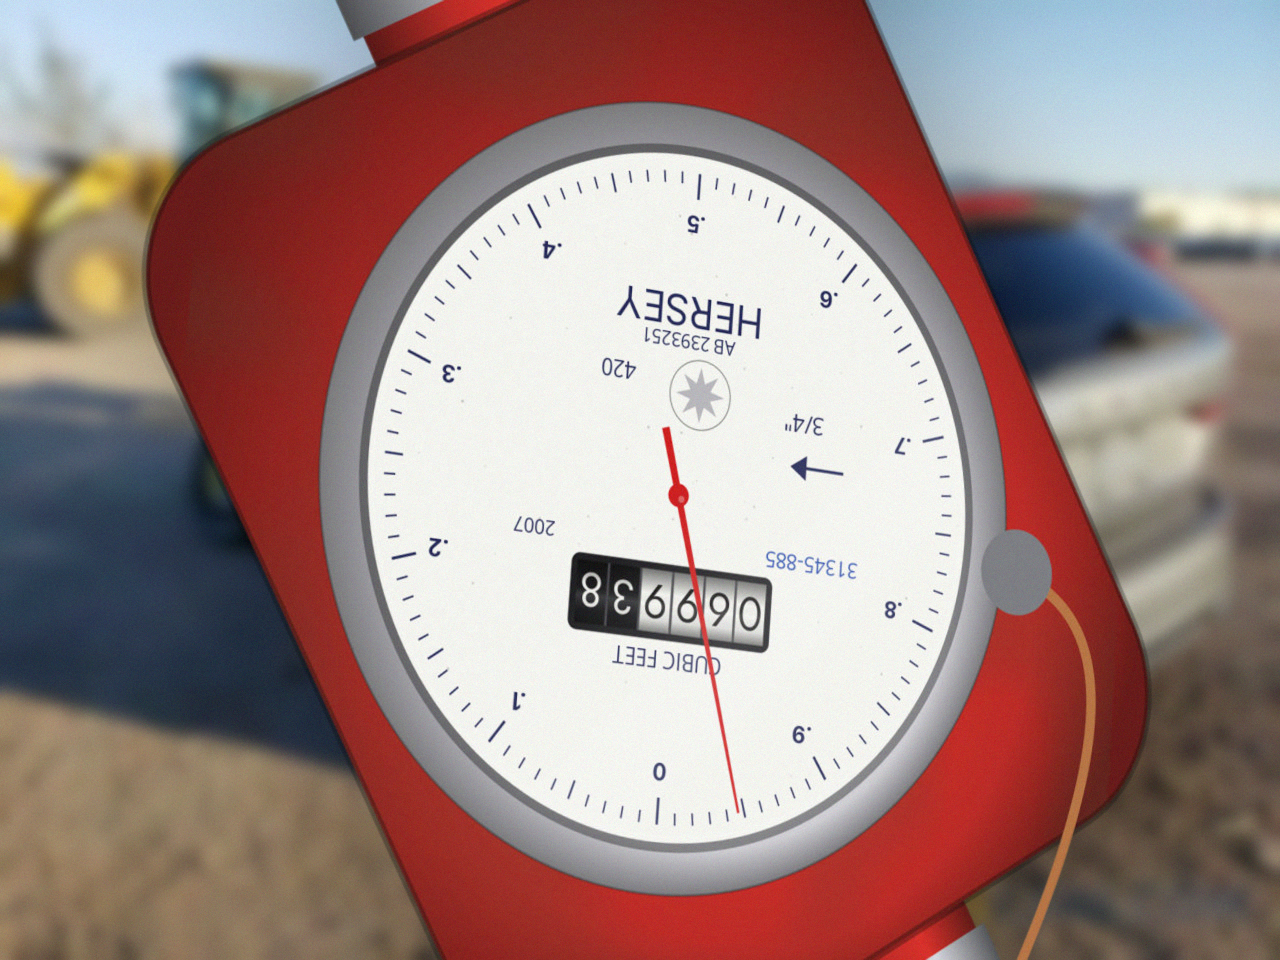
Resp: 69937.95 ft³
